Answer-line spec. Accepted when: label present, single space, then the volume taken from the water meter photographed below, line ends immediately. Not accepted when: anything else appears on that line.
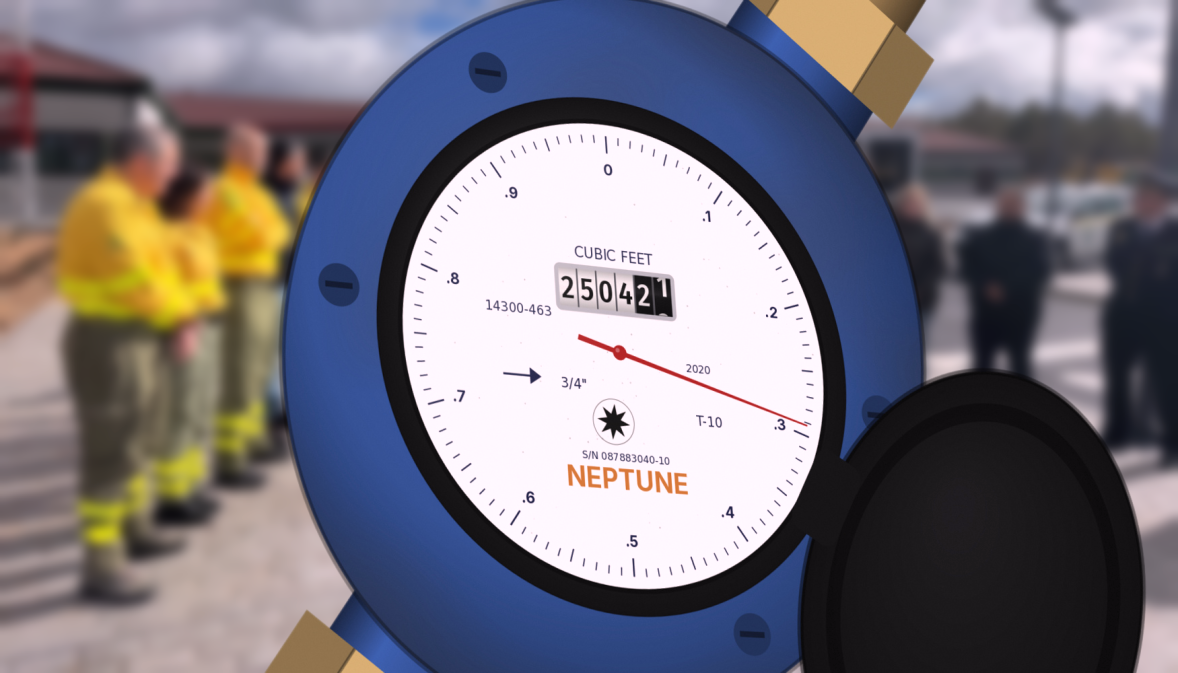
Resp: 250421.29 ft³
